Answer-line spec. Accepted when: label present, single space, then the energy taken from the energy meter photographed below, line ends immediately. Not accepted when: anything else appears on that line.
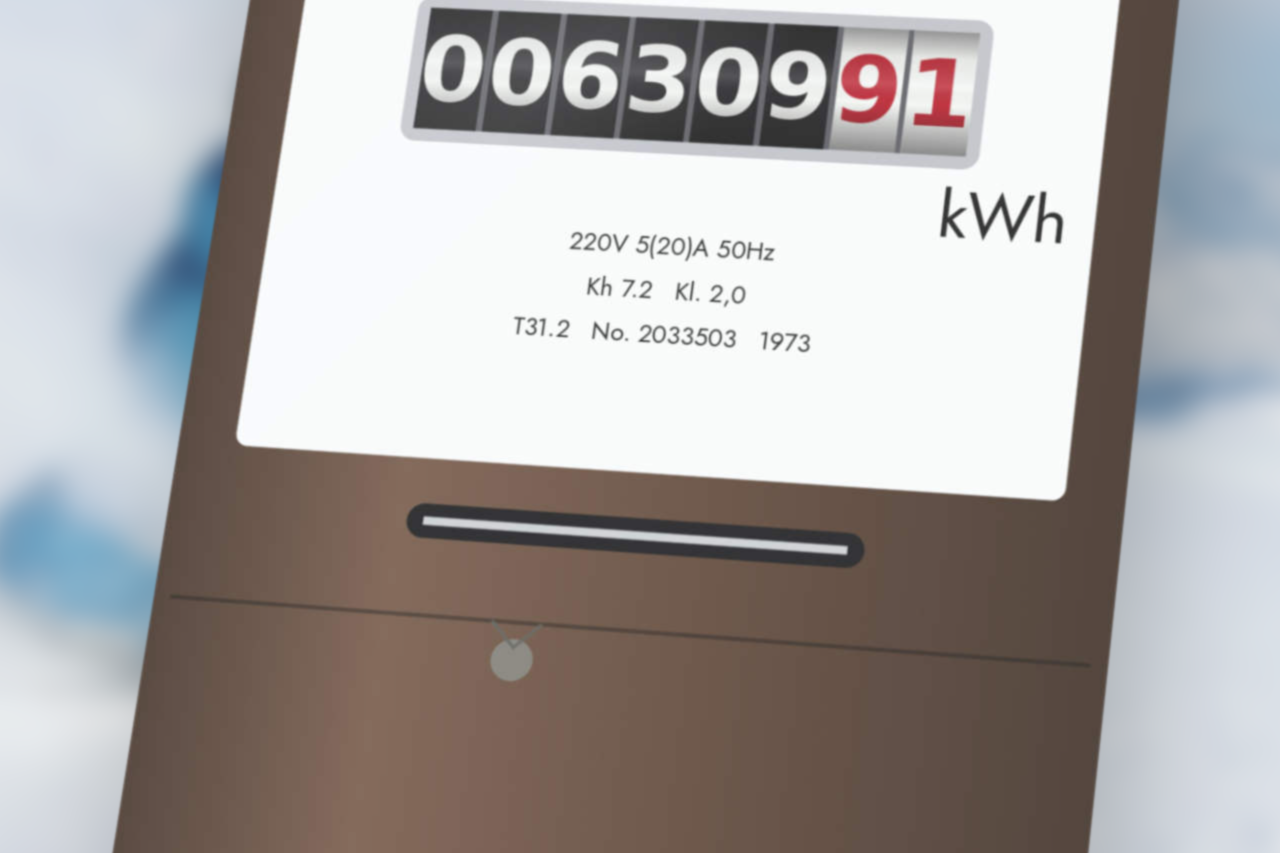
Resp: 6309.91 kWh
